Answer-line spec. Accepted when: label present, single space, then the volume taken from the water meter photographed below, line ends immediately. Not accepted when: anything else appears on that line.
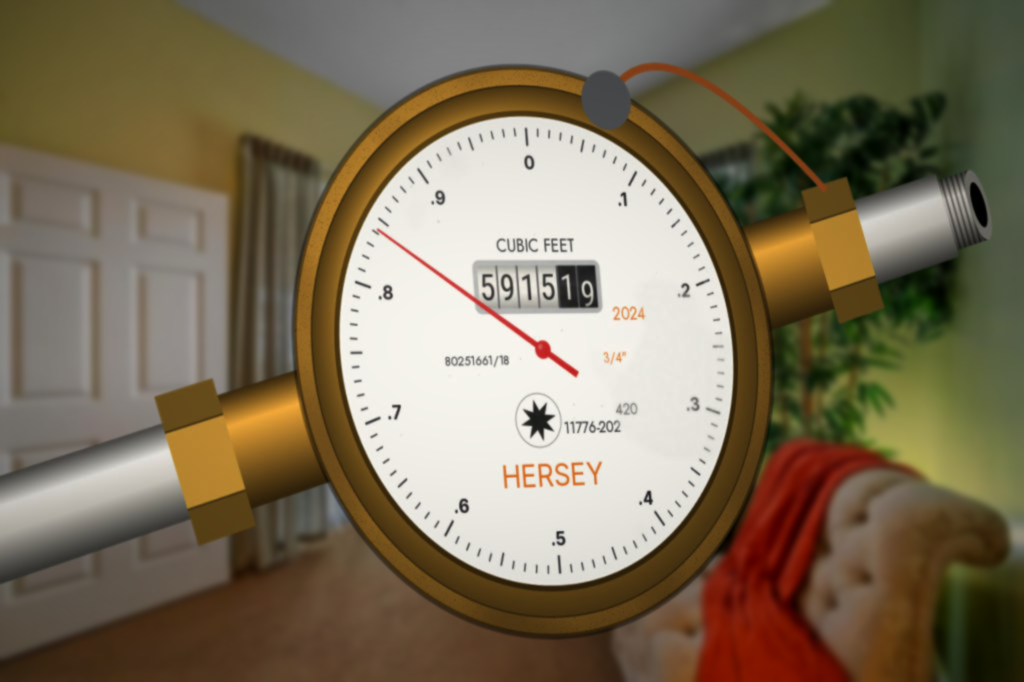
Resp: 591518.84 ft³
